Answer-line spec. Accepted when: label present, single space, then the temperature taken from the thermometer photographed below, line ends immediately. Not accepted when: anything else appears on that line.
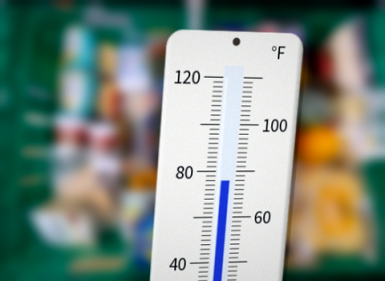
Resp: 76 °F
